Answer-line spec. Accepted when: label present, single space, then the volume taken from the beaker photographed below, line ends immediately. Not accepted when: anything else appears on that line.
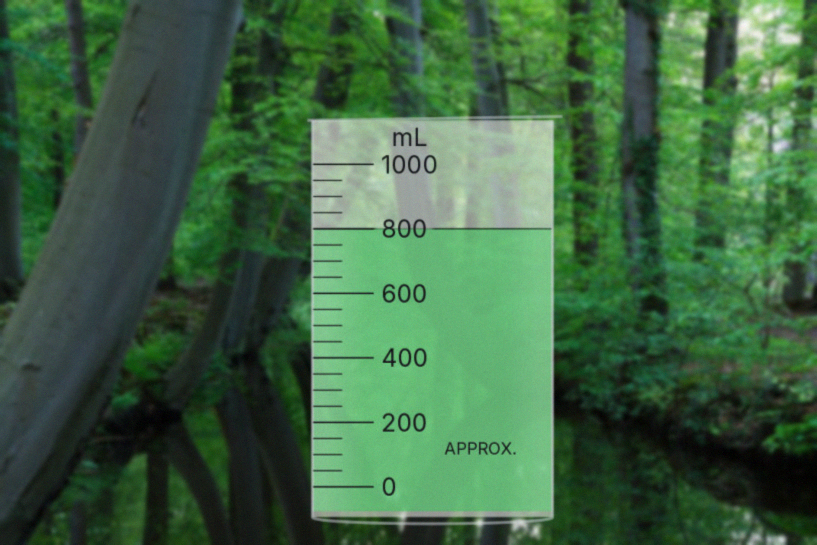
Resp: 800 mL
